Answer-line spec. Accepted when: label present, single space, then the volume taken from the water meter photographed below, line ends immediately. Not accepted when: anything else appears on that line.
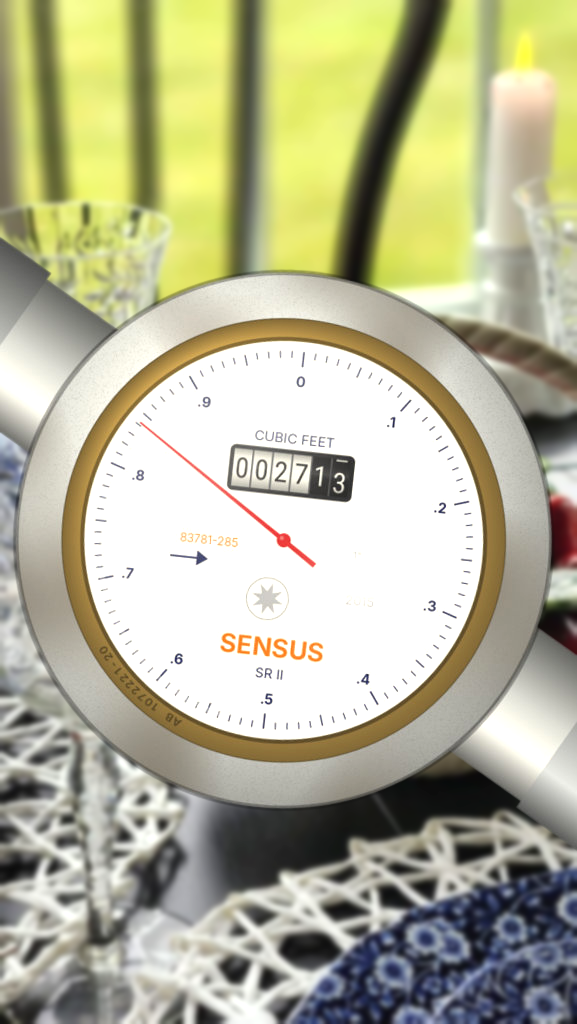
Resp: 2712.84 ft³
